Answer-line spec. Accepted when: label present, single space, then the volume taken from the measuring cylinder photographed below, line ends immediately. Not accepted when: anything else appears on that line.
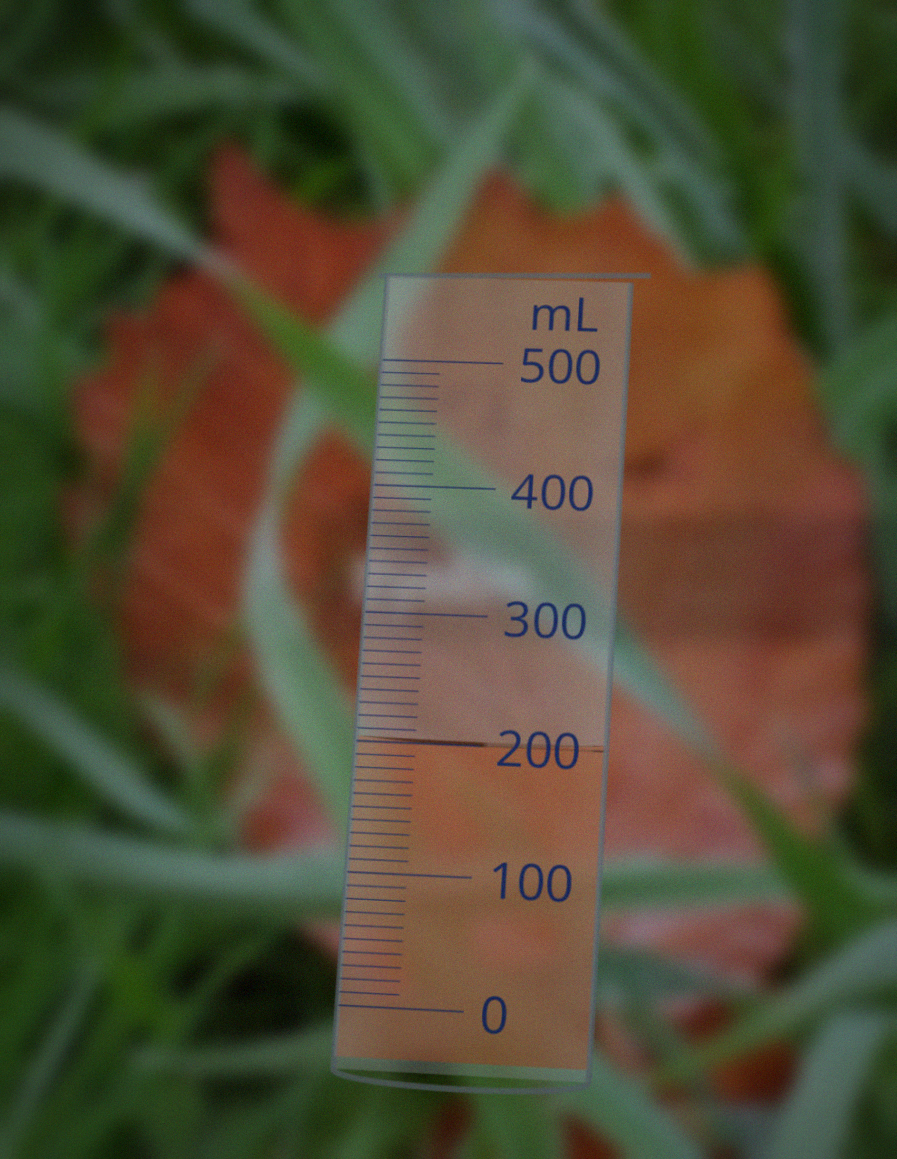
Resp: 200 mL
